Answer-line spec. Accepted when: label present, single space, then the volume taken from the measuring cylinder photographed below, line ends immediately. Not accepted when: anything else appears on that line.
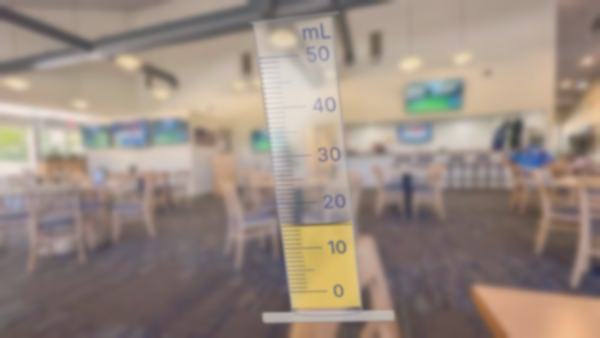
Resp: 15 mL
